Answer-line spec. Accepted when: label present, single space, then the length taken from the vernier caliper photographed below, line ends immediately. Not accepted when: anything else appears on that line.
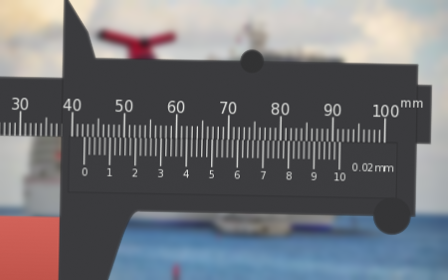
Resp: 42.4 mm
